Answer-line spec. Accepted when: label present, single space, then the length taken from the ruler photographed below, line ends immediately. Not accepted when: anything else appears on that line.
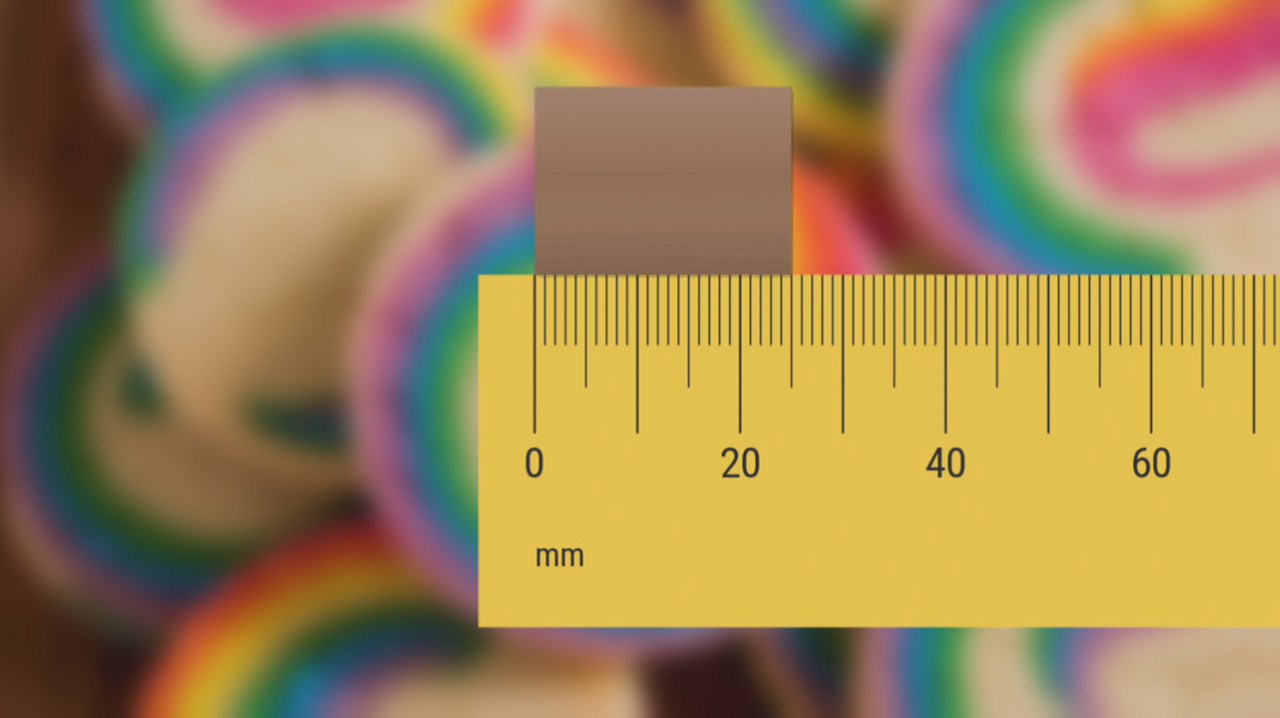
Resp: 25 mm
